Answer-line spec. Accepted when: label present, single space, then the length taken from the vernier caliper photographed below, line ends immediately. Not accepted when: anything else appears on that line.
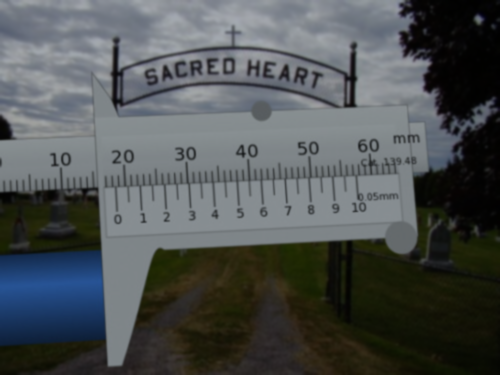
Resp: 18.5 mm
